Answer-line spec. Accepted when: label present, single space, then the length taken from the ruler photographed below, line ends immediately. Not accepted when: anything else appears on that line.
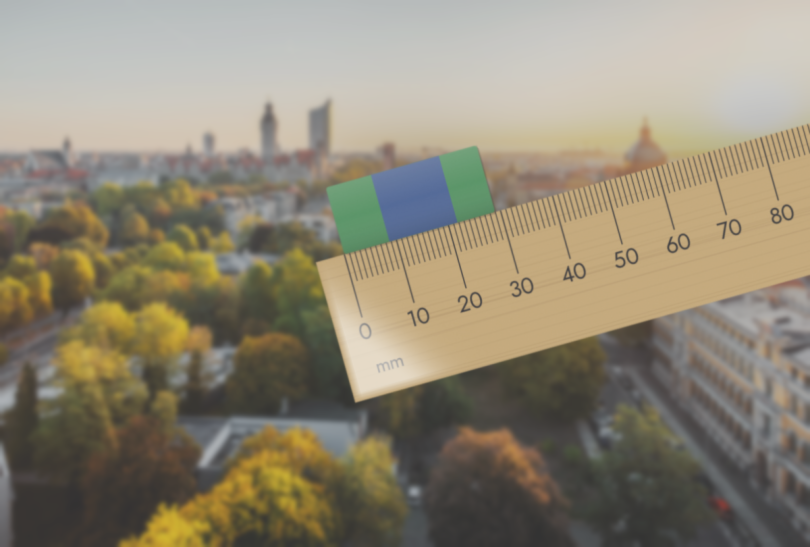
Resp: 29 mm
